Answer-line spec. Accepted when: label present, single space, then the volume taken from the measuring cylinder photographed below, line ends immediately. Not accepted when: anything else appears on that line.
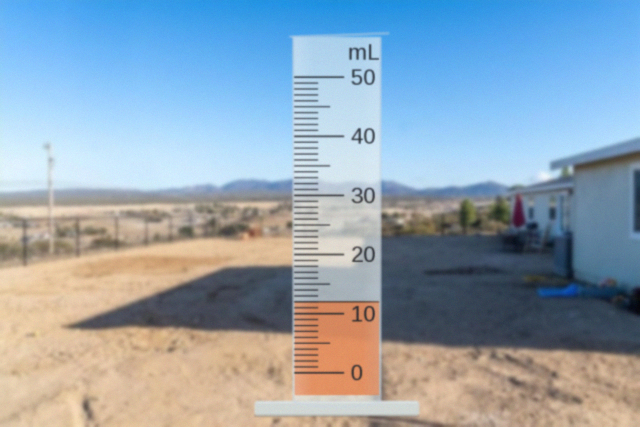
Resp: 12 mL
